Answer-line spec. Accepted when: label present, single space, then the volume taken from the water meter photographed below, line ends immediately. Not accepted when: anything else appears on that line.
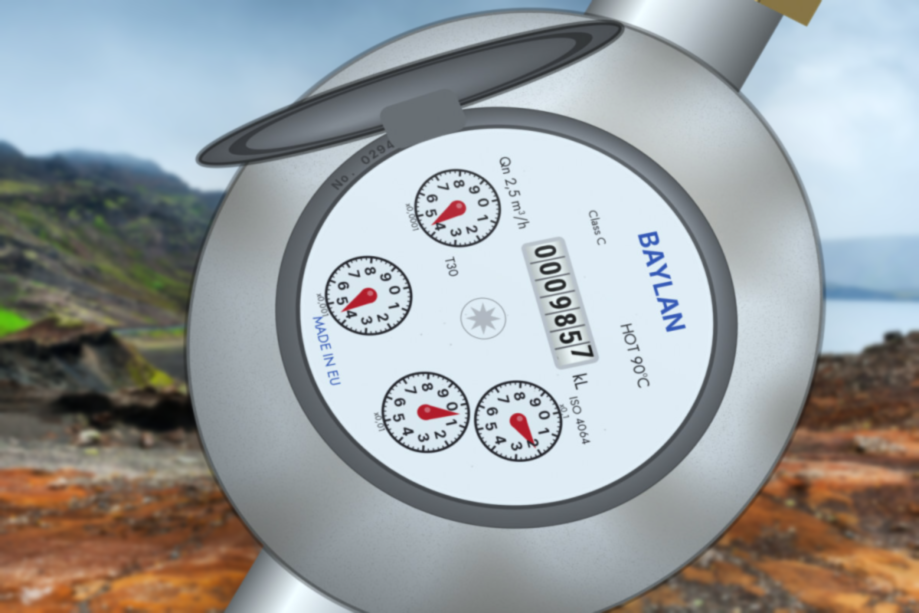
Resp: 9857.2044 kL
